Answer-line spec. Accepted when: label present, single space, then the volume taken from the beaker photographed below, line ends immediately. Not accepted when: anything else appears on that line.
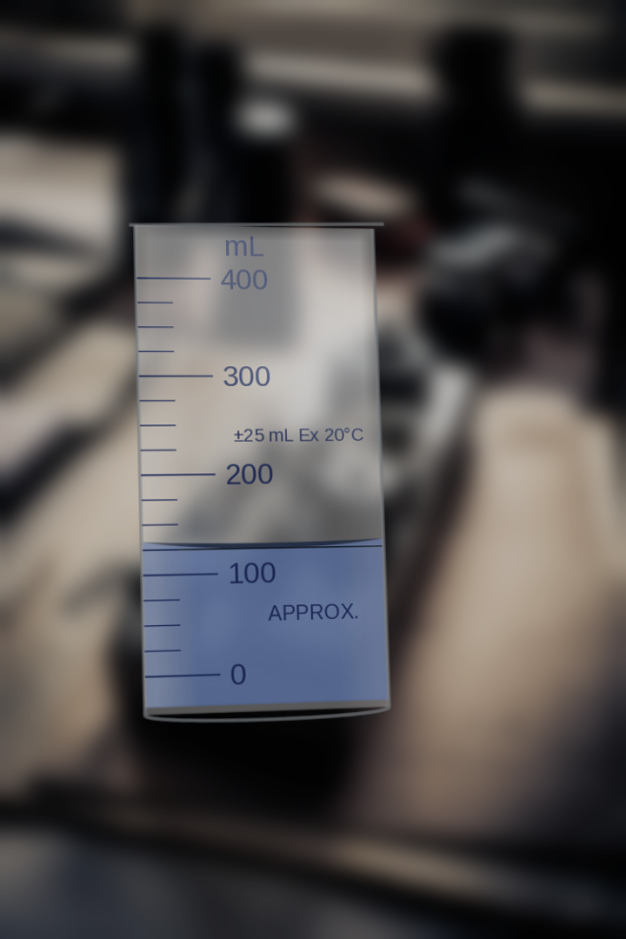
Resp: 125 mL
